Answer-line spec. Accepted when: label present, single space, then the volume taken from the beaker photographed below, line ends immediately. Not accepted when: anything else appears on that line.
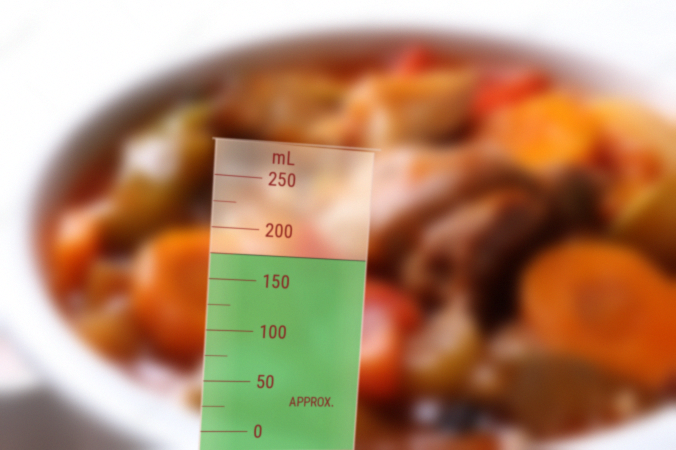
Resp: 175 mL
